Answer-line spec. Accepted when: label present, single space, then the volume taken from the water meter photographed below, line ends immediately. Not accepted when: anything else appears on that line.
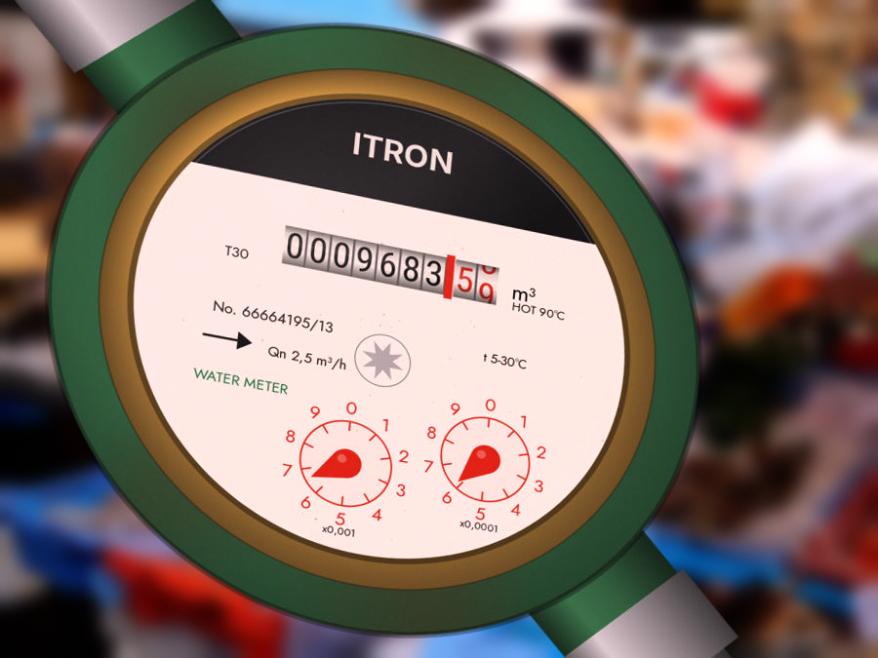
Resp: 9683.5866 m³
